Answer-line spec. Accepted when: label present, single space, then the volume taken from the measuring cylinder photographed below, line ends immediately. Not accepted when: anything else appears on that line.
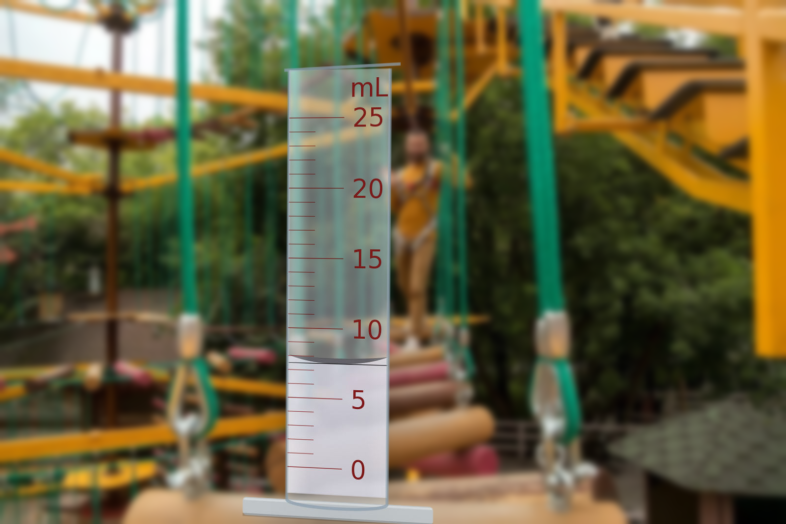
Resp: 7.5 mL
